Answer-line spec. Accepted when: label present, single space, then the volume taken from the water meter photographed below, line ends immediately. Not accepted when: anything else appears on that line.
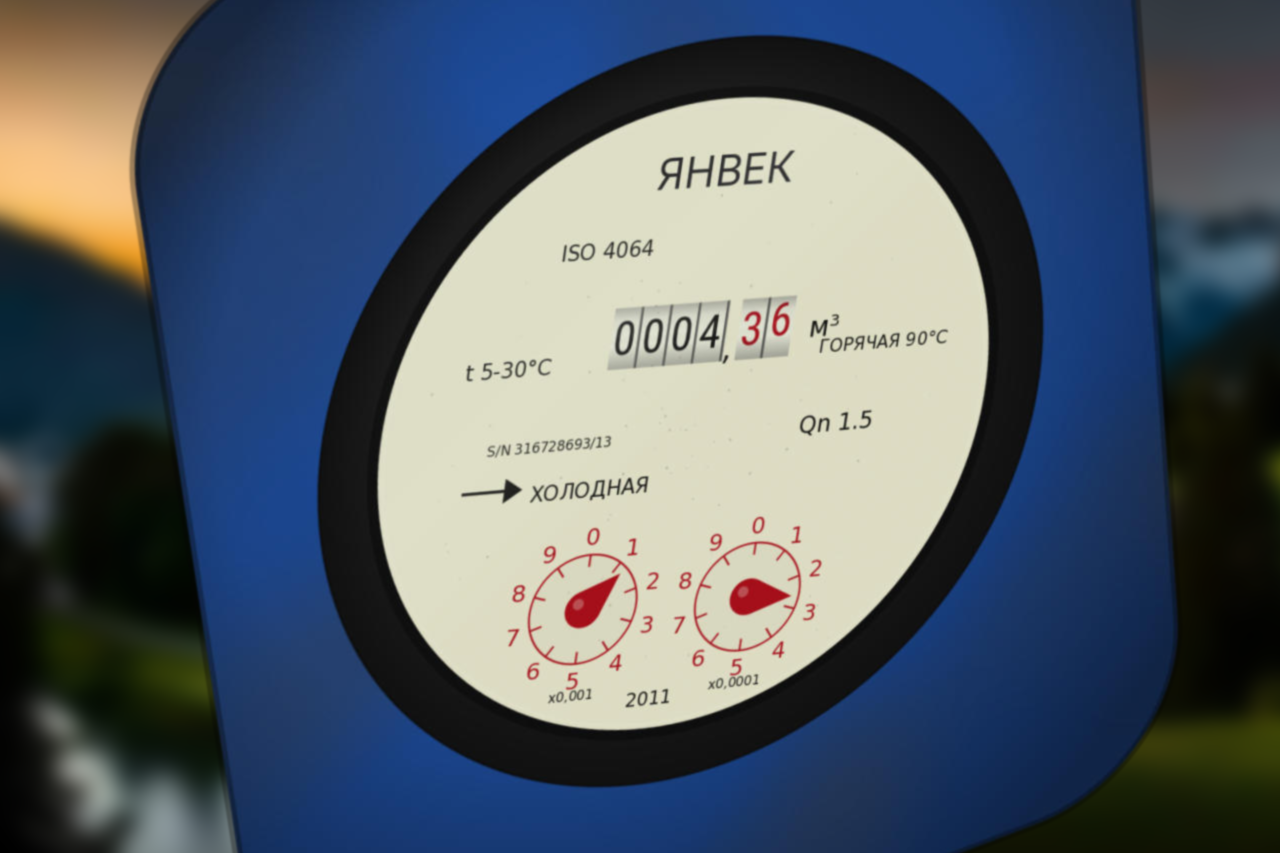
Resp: 4.3612 m³
